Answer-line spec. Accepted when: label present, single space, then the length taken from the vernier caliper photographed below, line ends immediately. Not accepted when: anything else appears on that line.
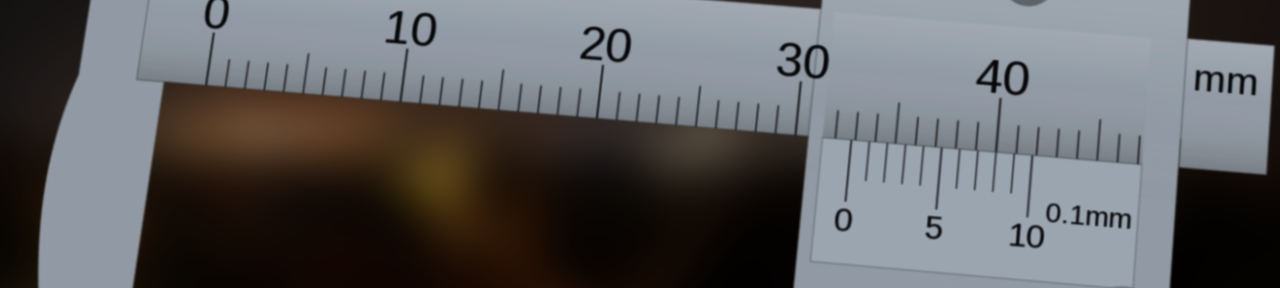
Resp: 32.8 mm
